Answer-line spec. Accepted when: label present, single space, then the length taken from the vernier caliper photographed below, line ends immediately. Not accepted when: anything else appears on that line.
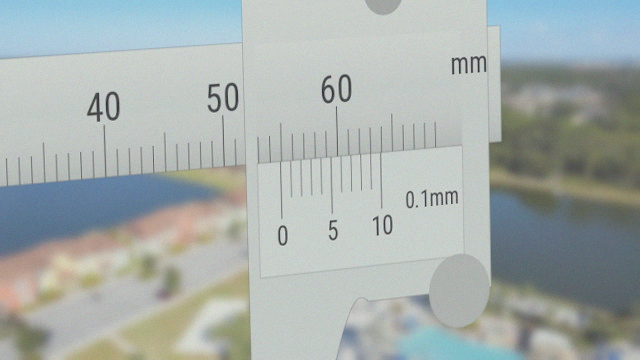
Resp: 54.9 mm
